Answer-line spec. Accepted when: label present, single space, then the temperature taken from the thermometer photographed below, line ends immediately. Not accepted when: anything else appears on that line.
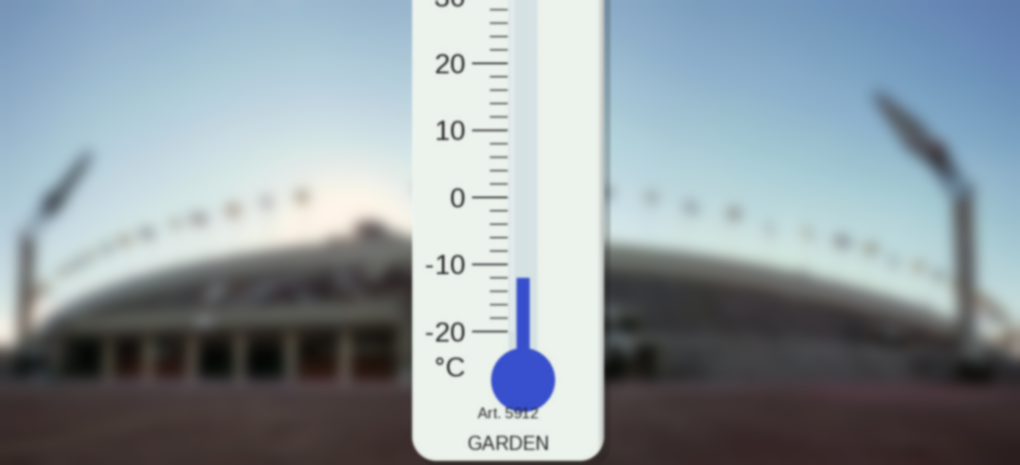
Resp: -12 °C
